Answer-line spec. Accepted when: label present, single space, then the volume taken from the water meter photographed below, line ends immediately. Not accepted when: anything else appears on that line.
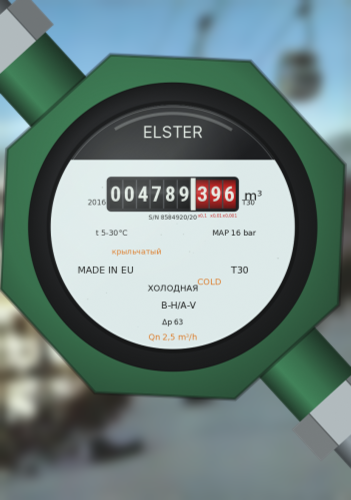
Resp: 4789.396 m³
